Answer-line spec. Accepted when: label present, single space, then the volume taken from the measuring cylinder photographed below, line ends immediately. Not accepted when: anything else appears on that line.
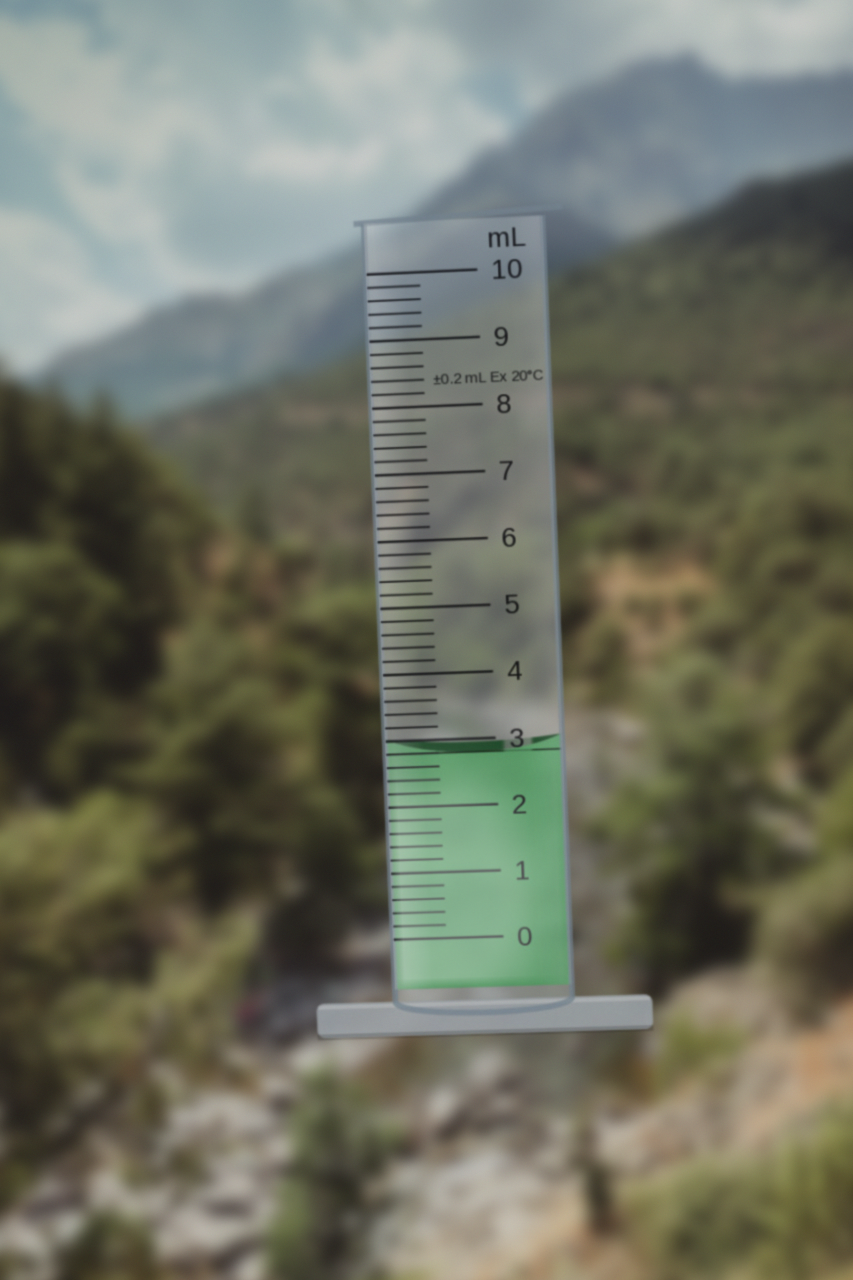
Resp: 2.8 mL
